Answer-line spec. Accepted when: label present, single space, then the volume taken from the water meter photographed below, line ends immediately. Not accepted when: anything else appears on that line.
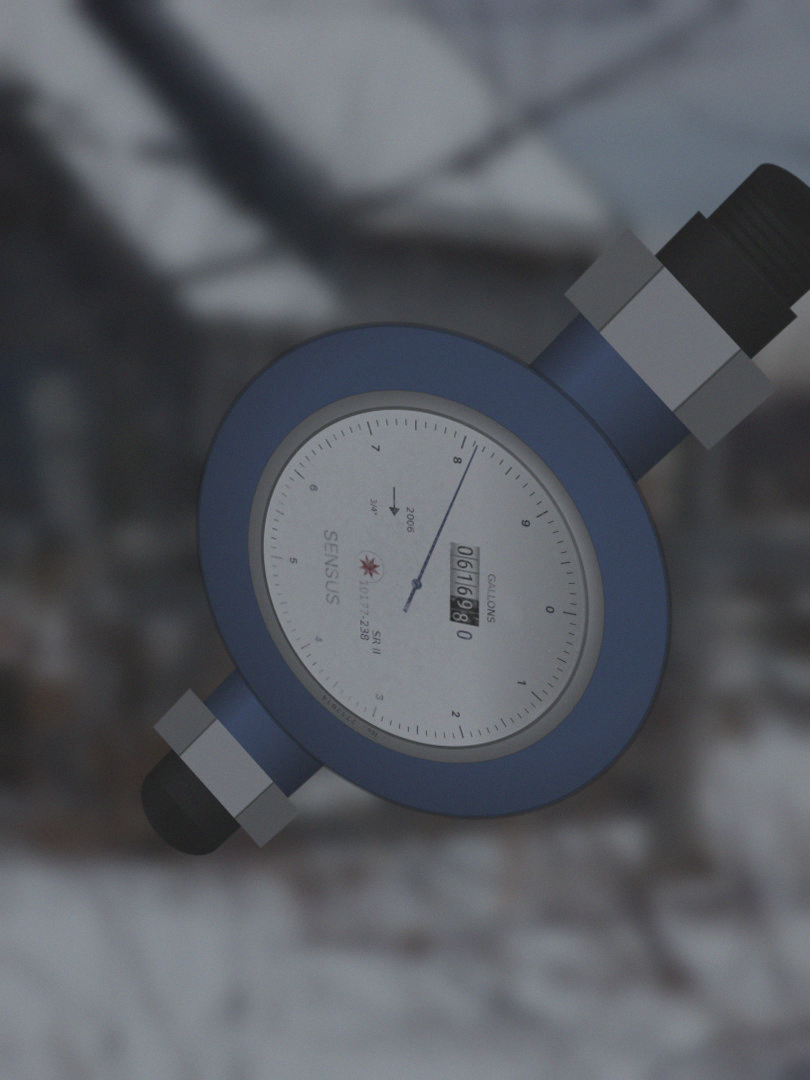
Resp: 616978.1 gal
